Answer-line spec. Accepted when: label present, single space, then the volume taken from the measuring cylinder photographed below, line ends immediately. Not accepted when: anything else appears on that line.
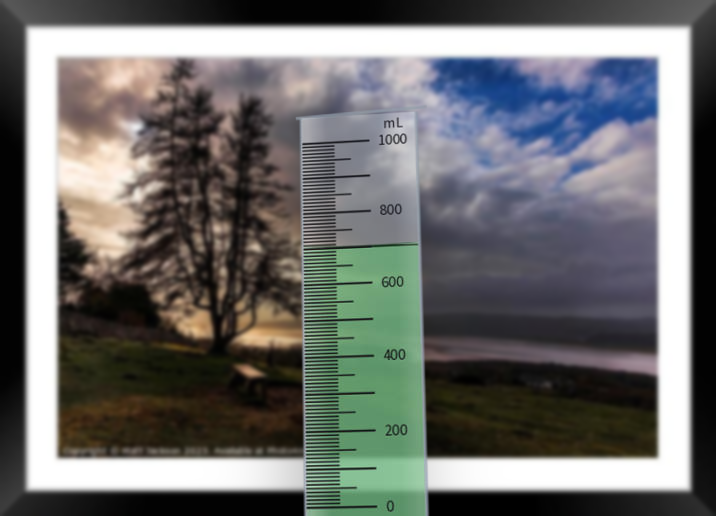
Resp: 700 mL
